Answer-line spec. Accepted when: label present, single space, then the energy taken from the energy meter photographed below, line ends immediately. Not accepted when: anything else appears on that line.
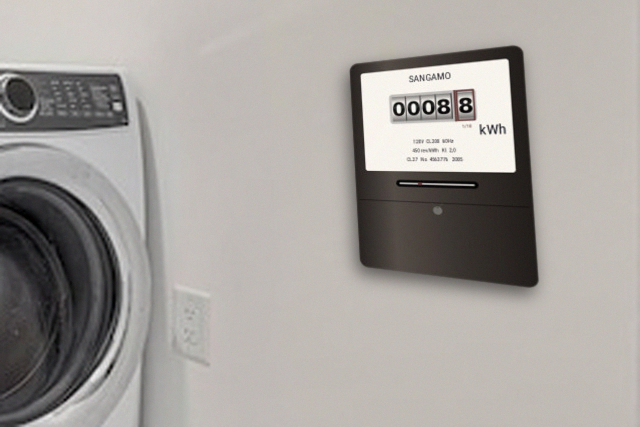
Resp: 8.8 kWh
